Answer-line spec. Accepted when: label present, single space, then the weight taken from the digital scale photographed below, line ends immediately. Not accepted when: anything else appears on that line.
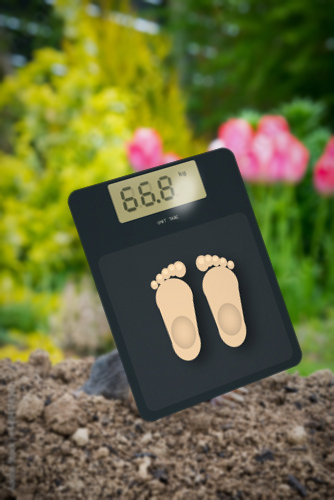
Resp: 66.8 kg
